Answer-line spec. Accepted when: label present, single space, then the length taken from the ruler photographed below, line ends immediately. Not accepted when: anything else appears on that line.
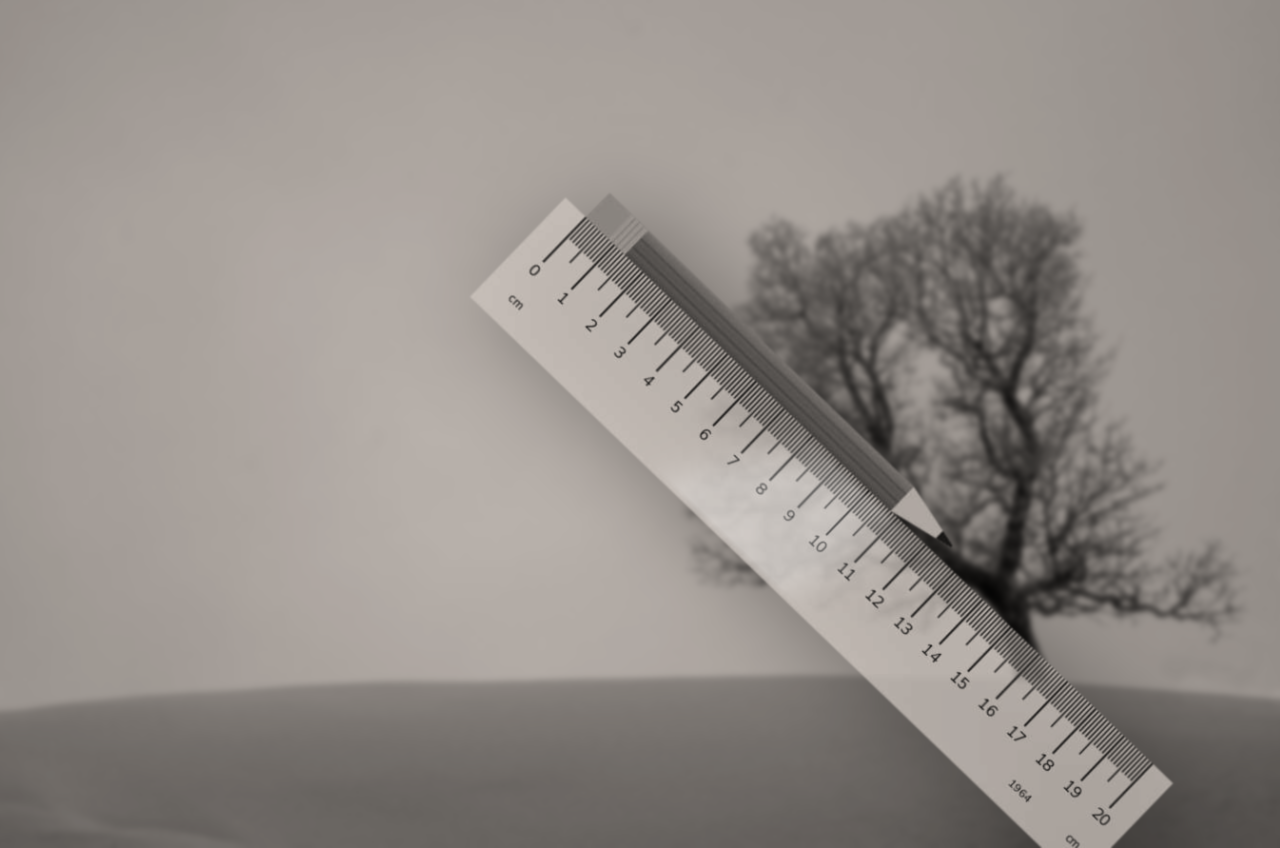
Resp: 12.5 cm
